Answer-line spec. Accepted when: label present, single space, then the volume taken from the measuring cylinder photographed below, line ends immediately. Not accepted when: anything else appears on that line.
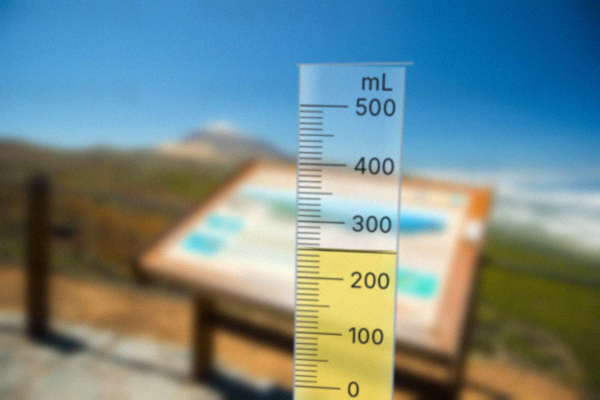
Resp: 250 mL
